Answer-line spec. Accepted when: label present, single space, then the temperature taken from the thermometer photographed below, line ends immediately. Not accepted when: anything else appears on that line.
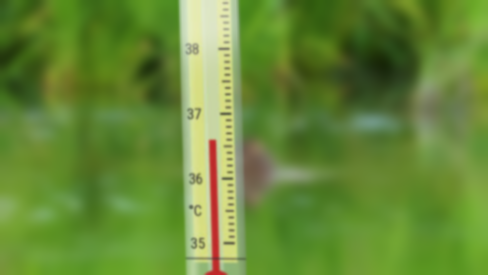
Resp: 36.6 °C
